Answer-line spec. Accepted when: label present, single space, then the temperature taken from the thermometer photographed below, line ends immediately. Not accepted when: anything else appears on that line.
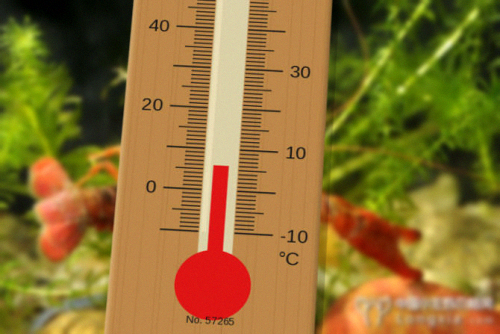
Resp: 6 °C
